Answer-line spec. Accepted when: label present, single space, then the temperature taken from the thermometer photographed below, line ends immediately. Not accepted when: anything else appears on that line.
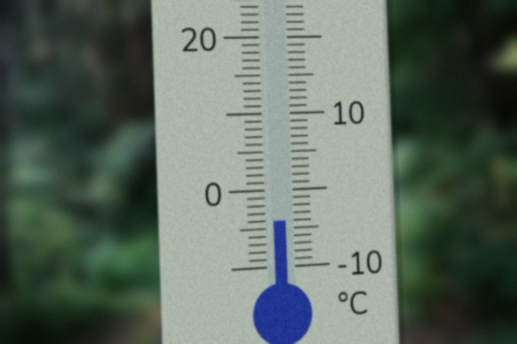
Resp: -4 °C
